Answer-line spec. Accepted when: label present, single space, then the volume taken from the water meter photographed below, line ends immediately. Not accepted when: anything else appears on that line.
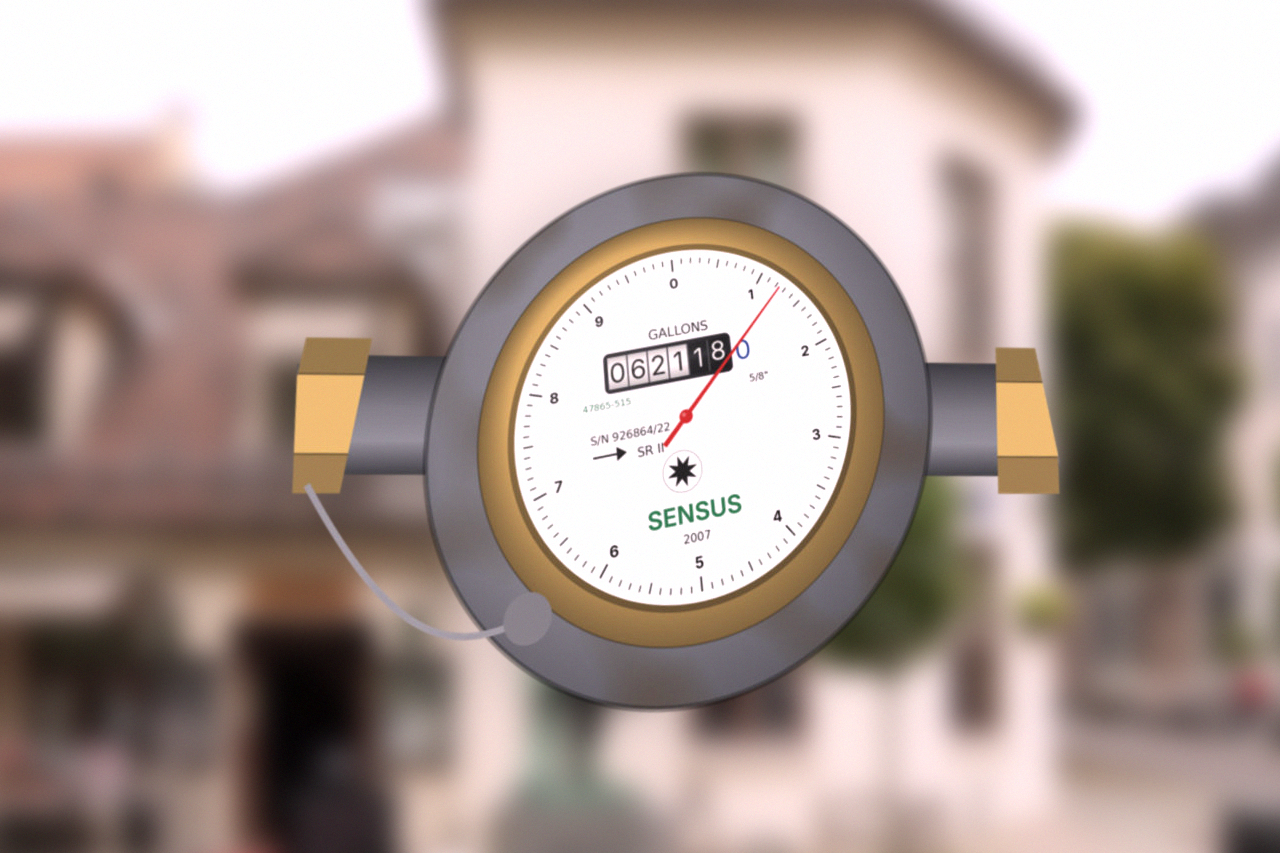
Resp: 621181.2 gal
